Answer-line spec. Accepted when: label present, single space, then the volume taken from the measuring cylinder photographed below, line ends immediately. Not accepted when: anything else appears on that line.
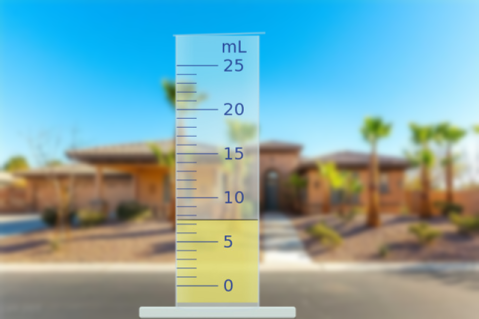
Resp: 7.5 mL
